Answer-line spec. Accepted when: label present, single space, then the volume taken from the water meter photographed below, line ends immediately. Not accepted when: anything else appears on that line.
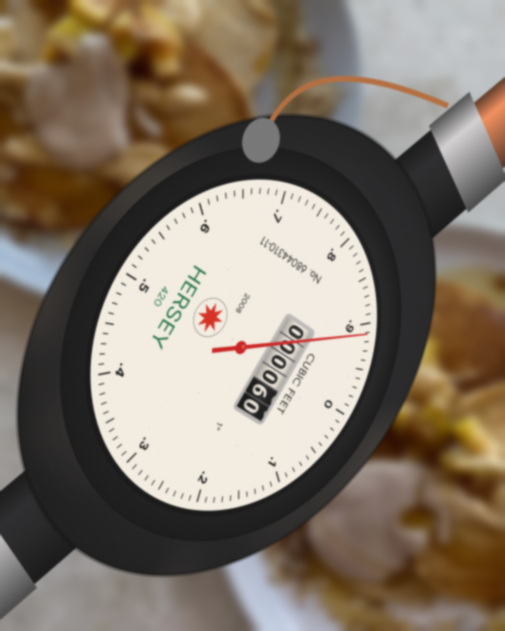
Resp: 59.91 ft³
